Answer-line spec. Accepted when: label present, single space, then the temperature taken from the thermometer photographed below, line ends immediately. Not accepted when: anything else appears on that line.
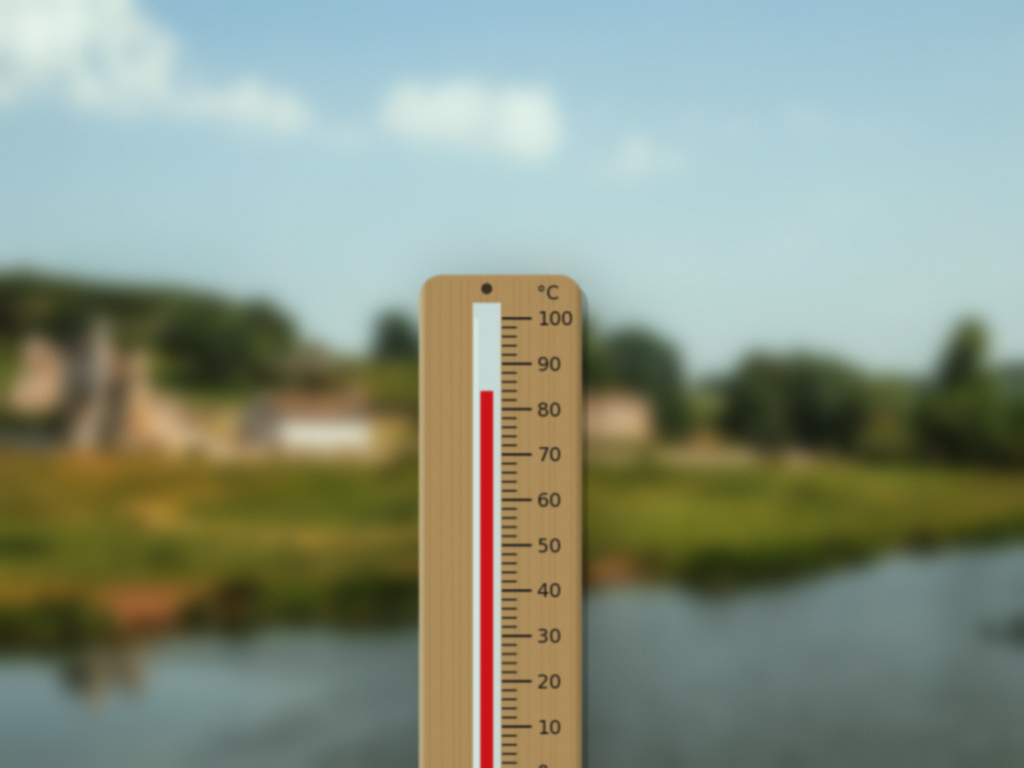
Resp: 84 °C
